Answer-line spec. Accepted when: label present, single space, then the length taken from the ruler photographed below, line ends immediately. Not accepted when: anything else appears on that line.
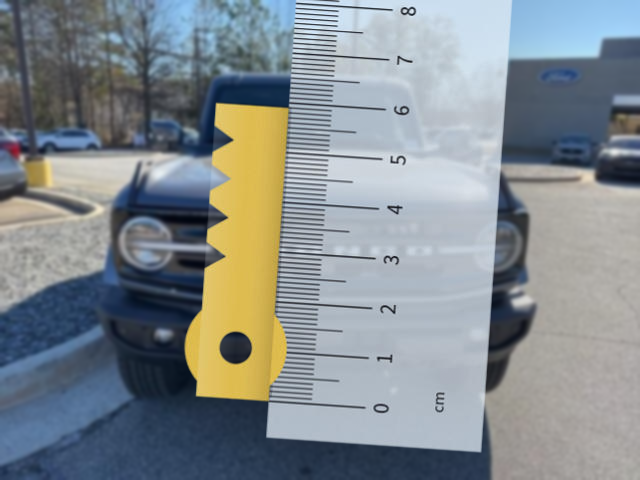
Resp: 5.9 cm
